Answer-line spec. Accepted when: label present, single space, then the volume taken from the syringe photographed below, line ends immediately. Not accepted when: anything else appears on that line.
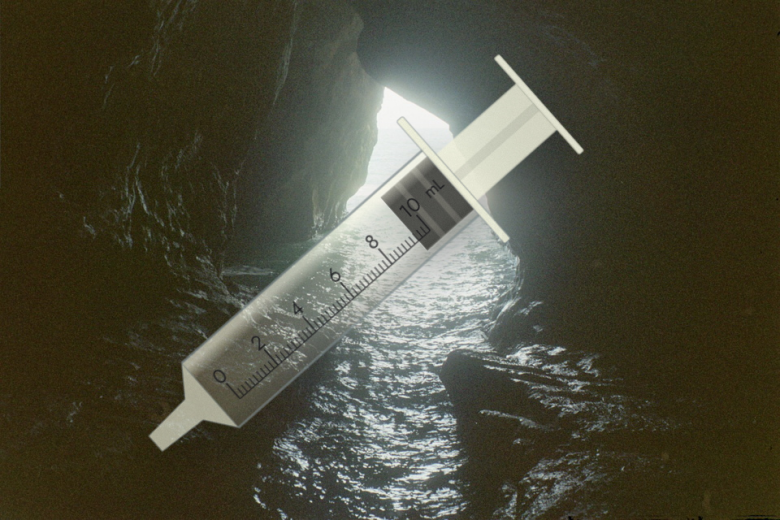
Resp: 9.4 mL
